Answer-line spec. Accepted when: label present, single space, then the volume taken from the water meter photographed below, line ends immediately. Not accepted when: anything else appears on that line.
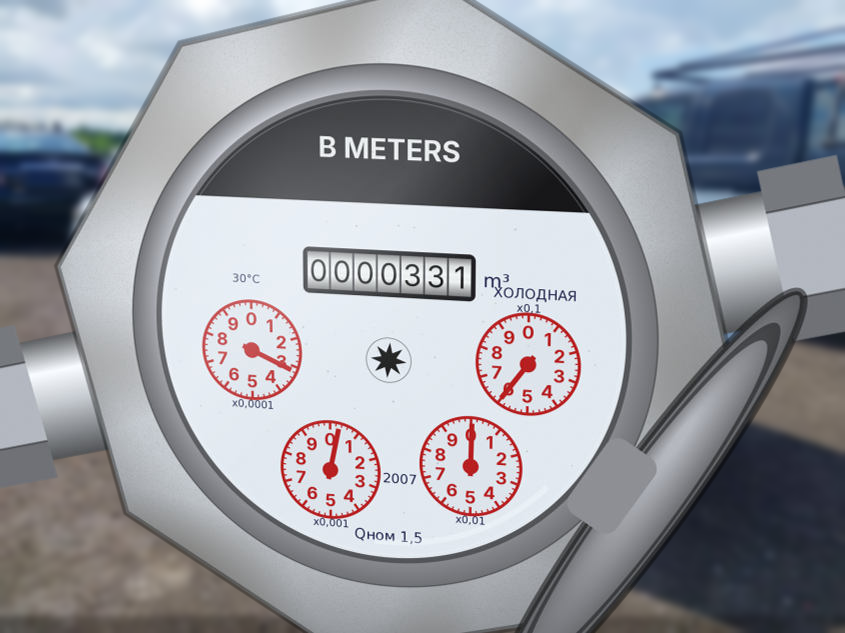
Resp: 331.6003 m³
